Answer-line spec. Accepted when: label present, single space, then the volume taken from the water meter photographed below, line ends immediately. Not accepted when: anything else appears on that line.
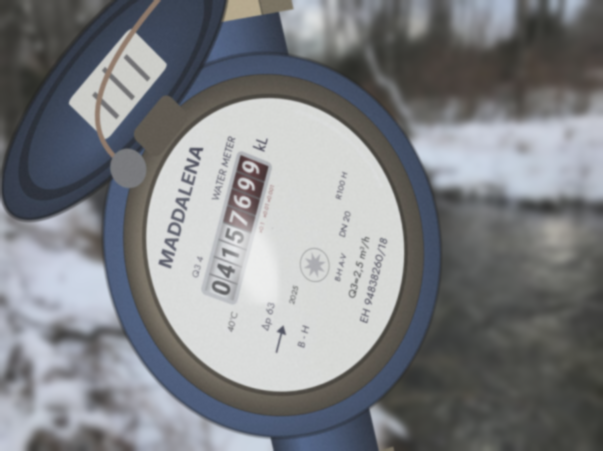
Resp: 415.7699 kL
